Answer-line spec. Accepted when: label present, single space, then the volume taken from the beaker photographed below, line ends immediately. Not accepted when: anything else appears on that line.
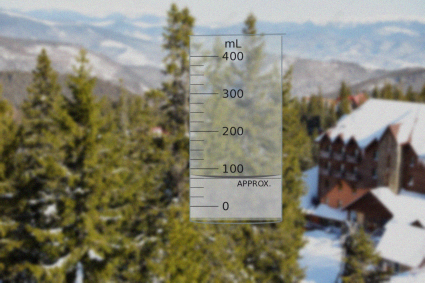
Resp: 75 mL
